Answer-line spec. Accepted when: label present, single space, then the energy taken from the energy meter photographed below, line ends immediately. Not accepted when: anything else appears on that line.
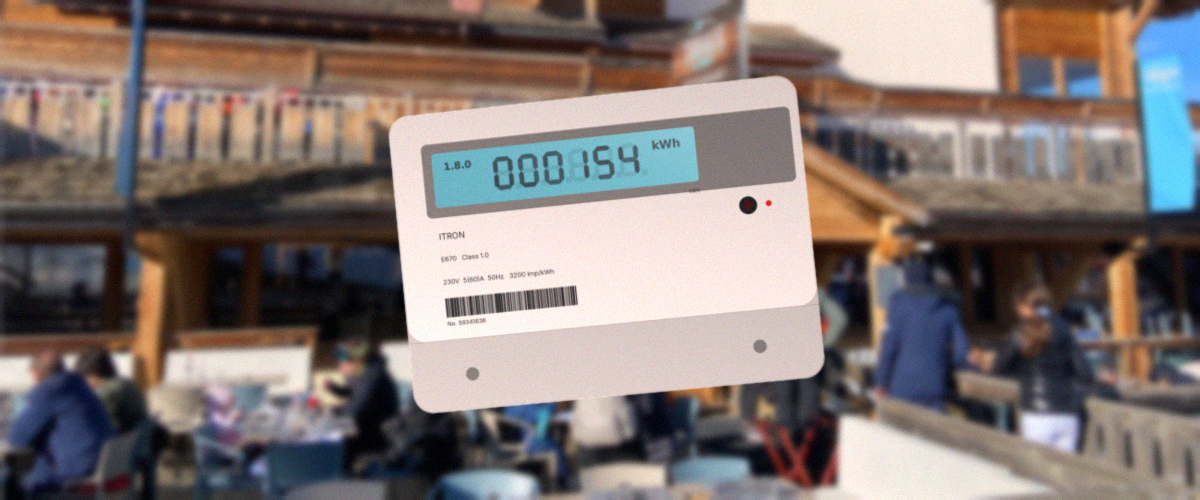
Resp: 154 kWh
